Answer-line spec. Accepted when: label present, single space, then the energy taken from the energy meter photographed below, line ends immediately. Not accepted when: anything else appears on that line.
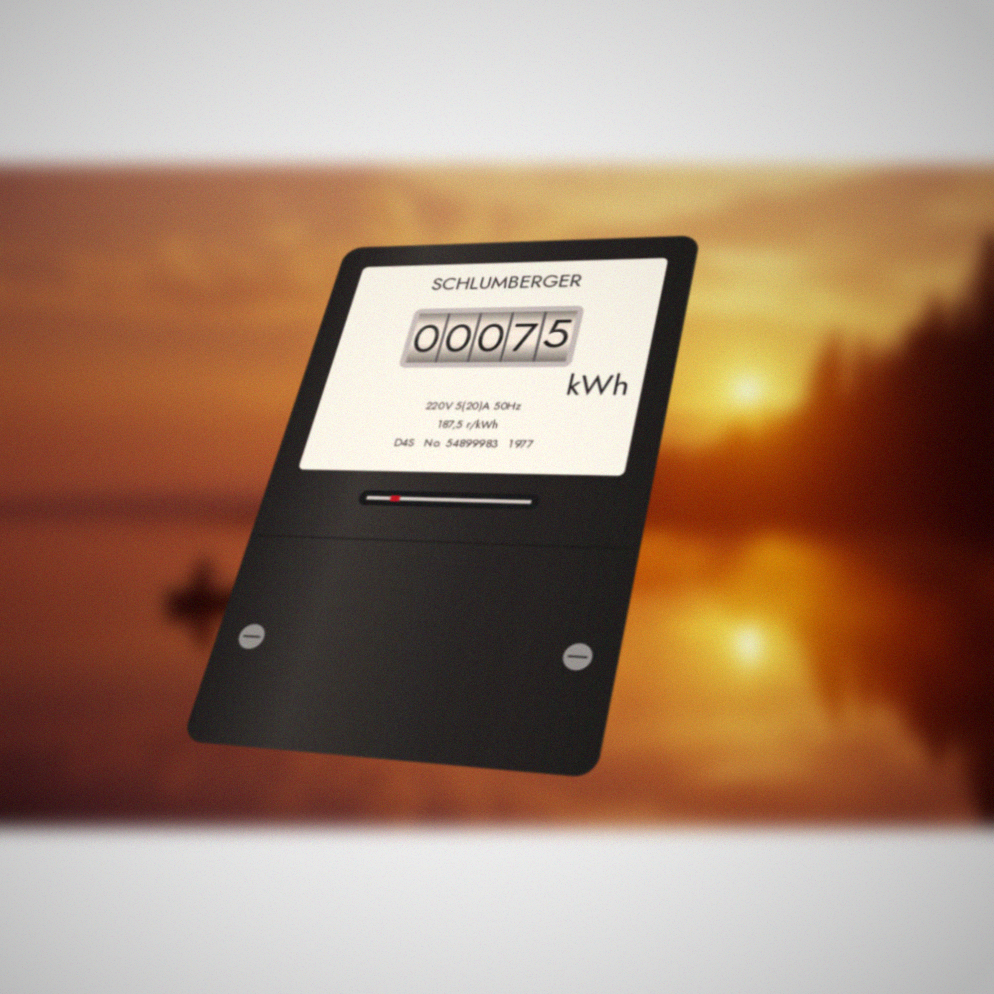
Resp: 75 kWh
